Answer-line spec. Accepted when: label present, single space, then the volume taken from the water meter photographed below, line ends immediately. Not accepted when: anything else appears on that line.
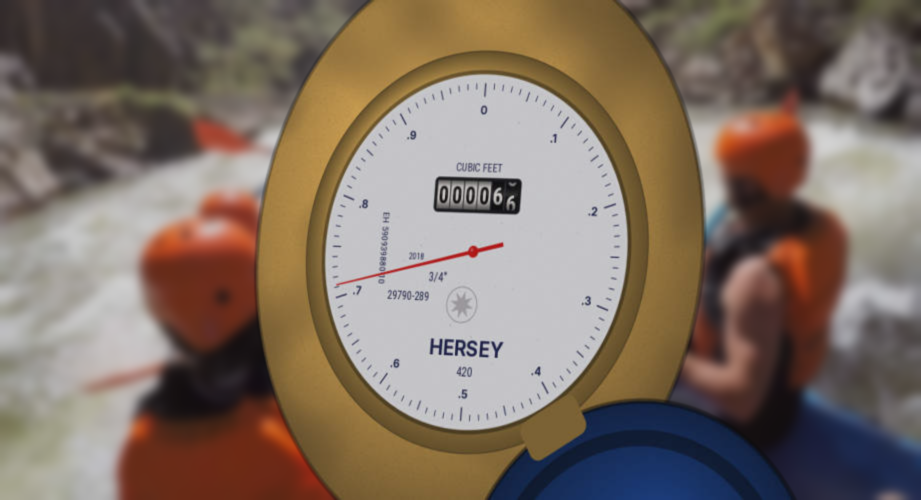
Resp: 65.71 ft³
